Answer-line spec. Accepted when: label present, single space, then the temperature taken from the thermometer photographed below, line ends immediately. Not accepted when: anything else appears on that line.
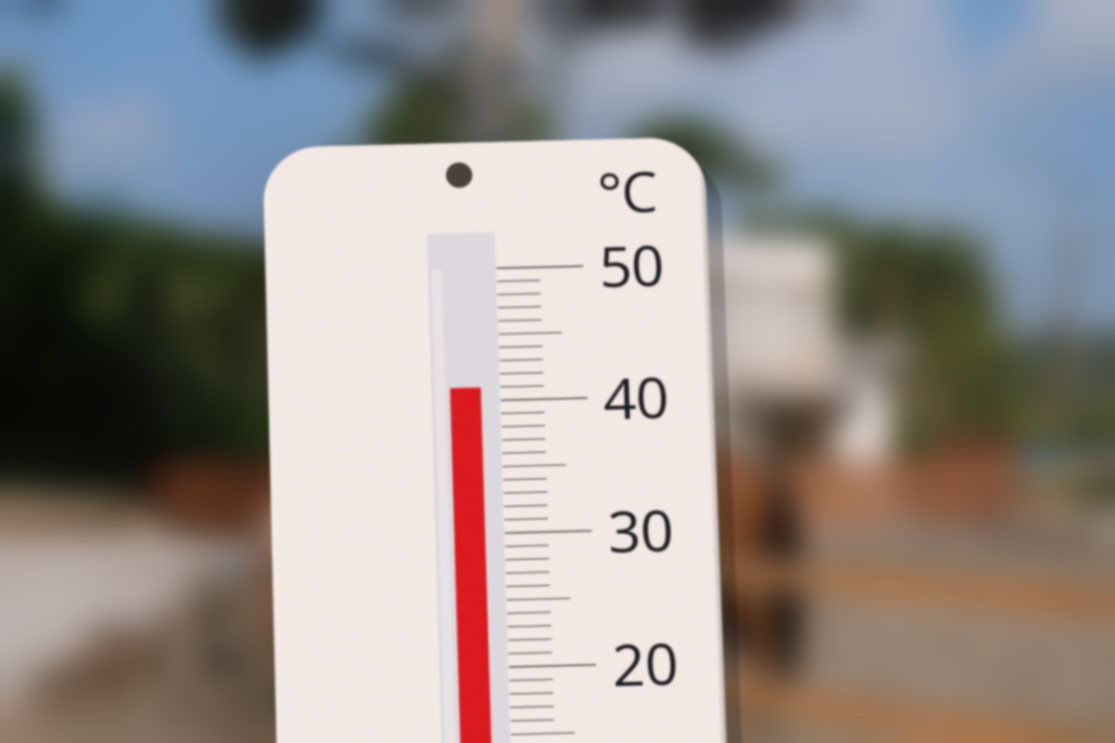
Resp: 41 °C
